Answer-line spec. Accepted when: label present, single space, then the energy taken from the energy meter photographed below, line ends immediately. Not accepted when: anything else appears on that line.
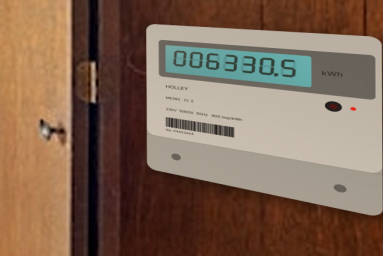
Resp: 6330.5 kWh
